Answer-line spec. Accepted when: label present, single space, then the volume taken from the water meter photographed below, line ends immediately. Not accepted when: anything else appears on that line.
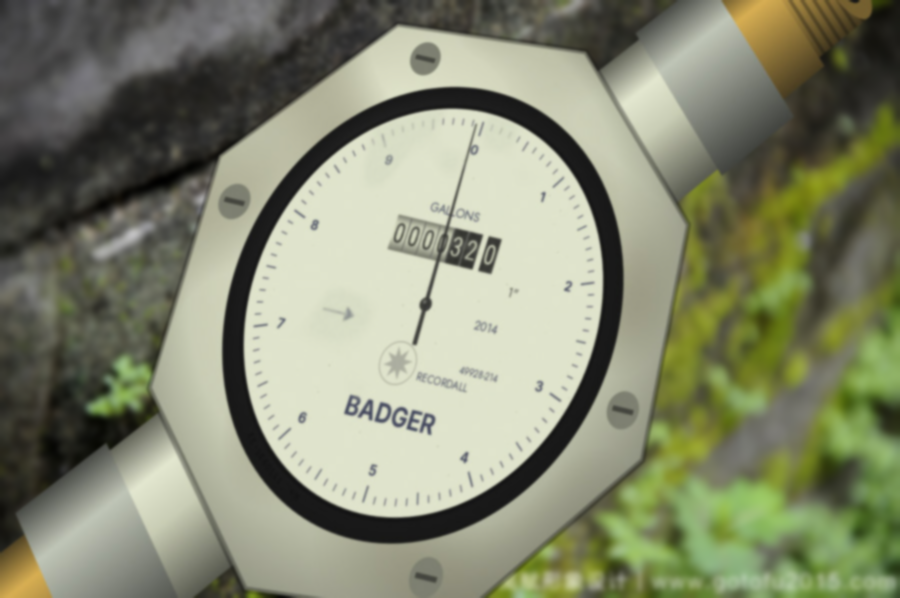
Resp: 319.9 gal
